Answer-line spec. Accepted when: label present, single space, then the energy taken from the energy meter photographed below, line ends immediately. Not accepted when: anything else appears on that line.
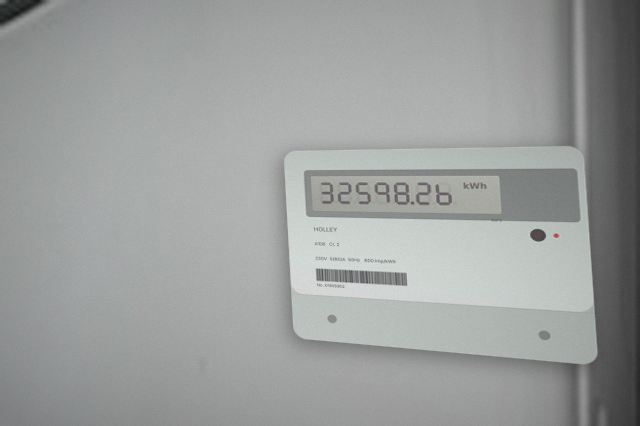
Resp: 32598.26 kWh
